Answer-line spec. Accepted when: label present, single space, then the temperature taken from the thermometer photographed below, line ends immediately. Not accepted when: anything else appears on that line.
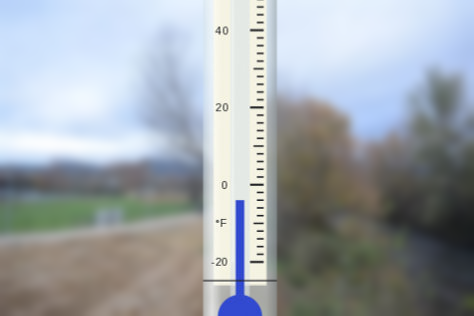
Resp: -4 °F
